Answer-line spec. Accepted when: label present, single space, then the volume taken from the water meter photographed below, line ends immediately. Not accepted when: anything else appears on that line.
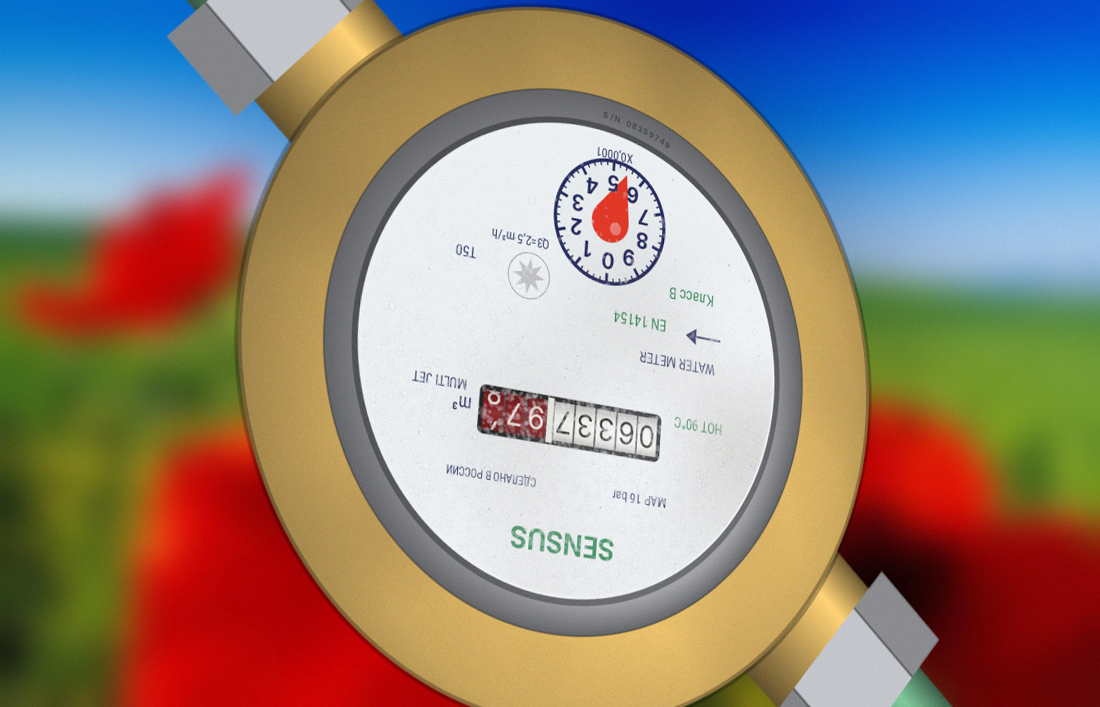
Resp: 6337.9775 m³
